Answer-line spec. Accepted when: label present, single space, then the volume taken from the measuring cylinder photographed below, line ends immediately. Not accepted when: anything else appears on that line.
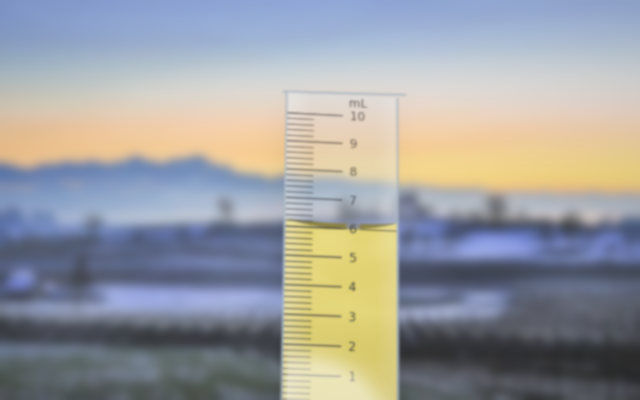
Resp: 6 mL
